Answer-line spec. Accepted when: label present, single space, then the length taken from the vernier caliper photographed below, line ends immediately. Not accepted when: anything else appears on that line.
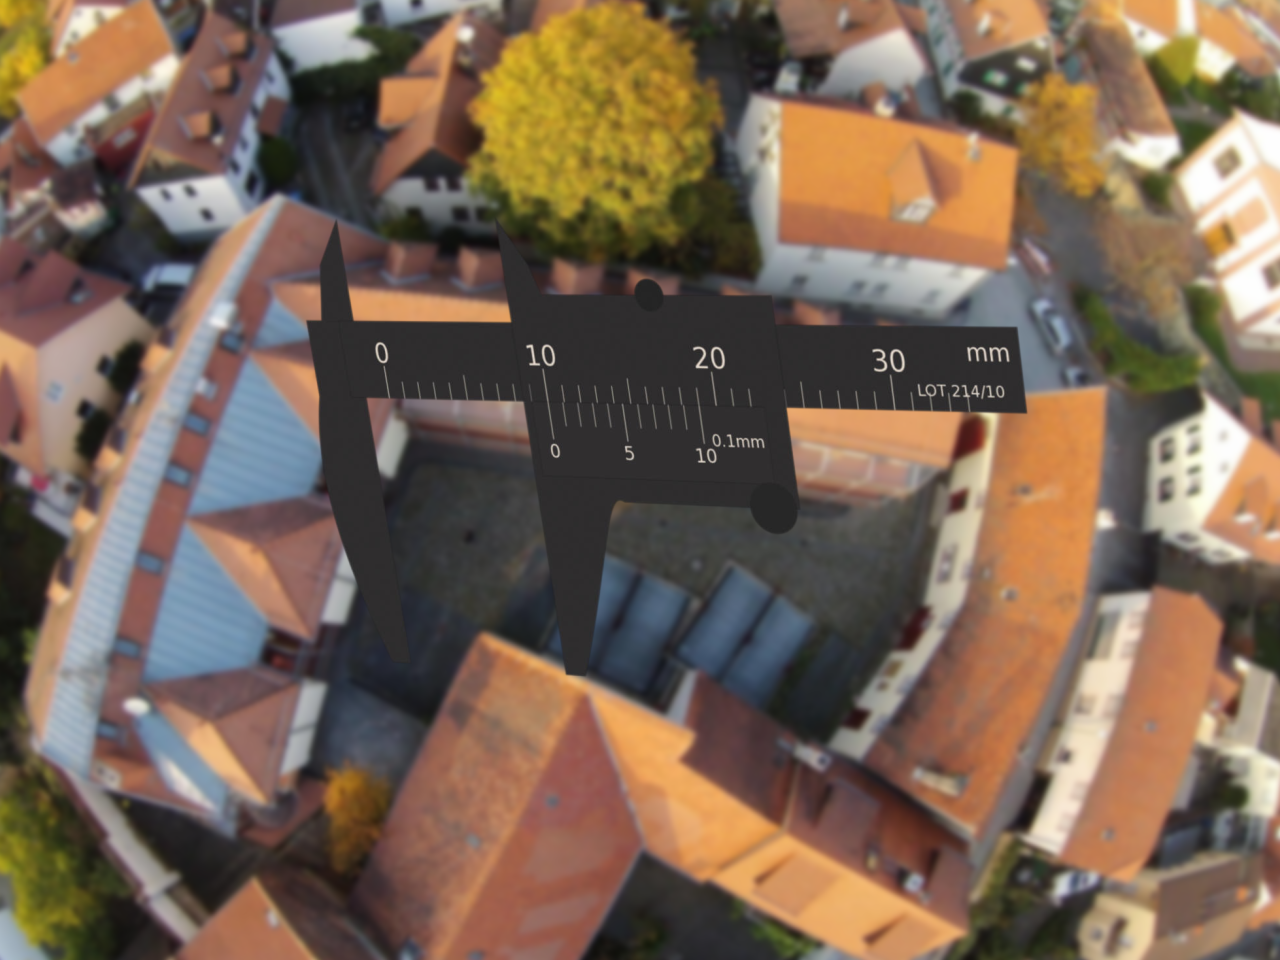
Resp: 10.0 mm
